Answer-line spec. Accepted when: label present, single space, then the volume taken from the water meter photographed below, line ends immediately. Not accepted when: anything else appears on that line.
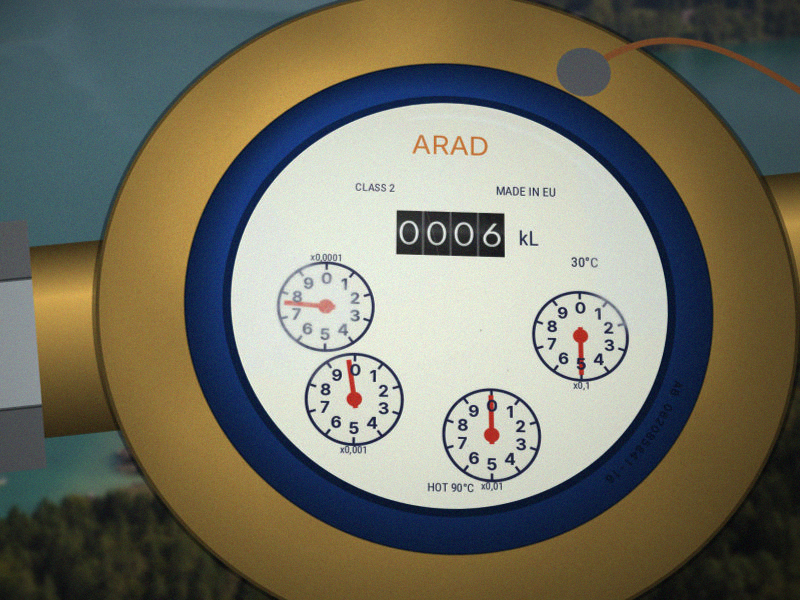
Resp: 6.4997 kL
